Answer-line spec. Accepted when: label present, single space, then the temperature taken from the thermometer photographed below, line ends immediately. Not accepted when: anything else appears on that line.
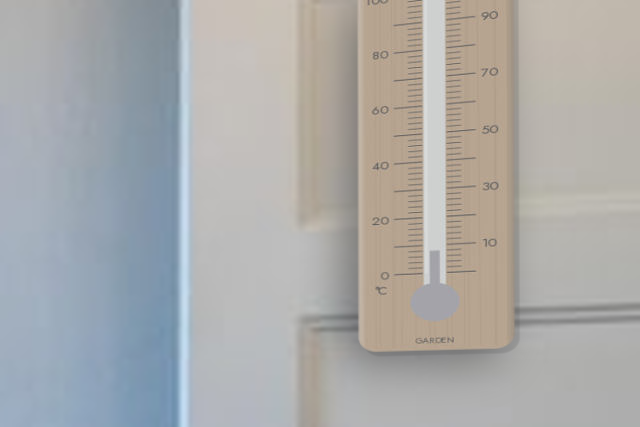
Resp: 8 °C
